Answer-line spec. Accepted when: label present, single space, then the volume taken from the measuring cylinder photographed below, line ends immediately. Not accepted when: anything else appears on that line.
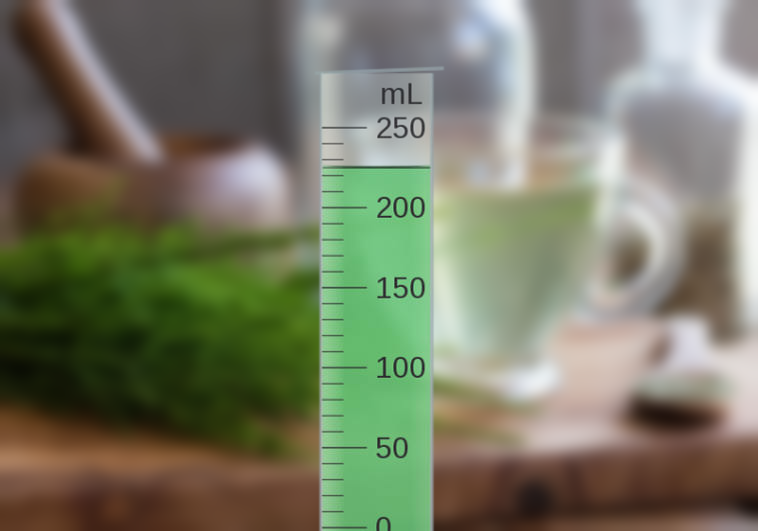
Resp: 225 mL
